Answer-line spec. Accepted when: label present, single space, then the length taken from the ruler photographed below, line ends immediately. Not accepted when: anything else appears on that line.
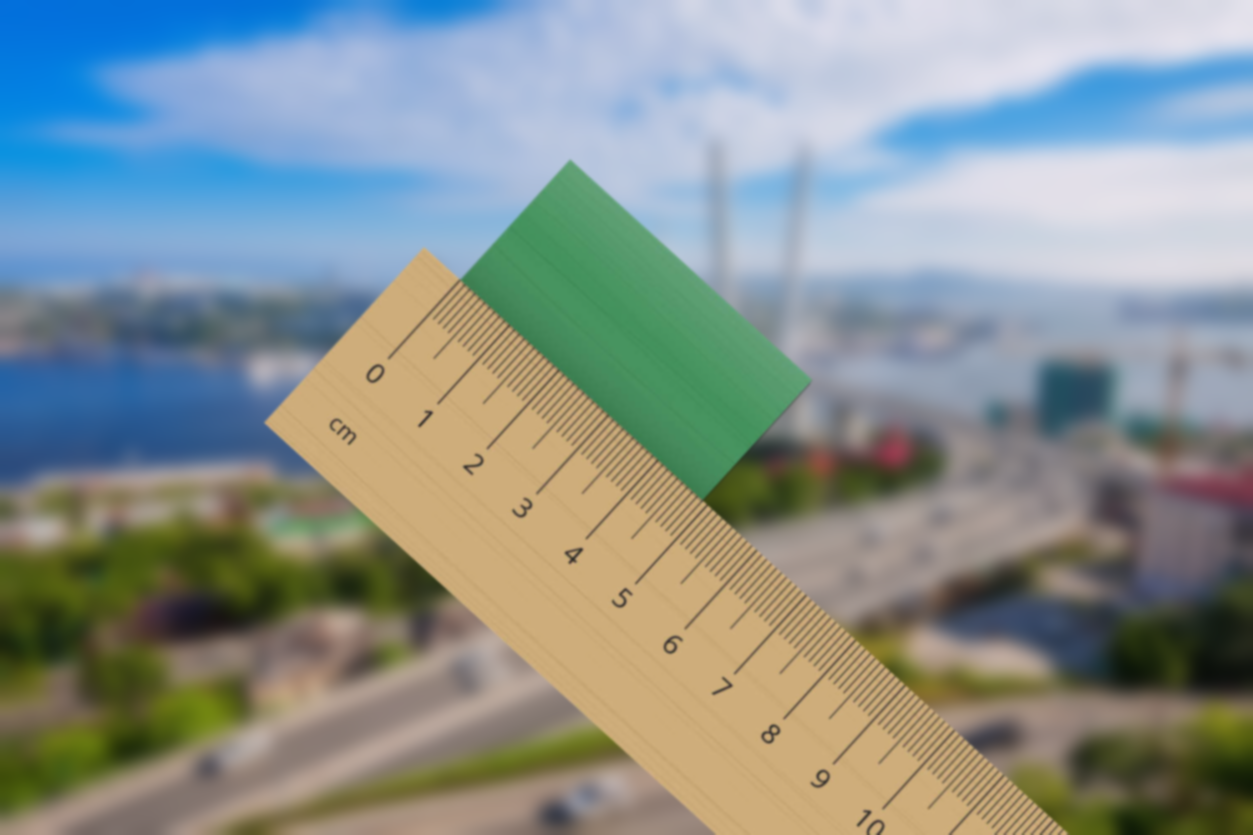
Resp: 4.9 cm
